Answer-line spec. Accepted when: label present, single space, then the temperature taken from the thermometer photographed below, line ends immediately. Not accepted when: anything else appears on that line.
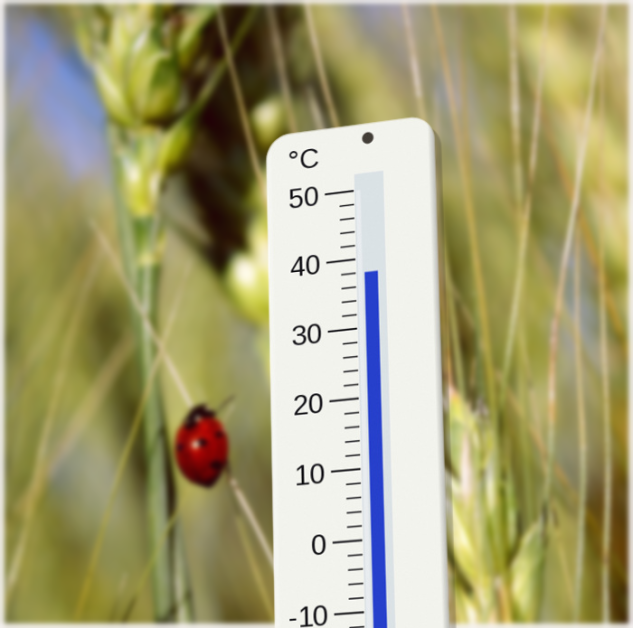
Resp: 38 °C
